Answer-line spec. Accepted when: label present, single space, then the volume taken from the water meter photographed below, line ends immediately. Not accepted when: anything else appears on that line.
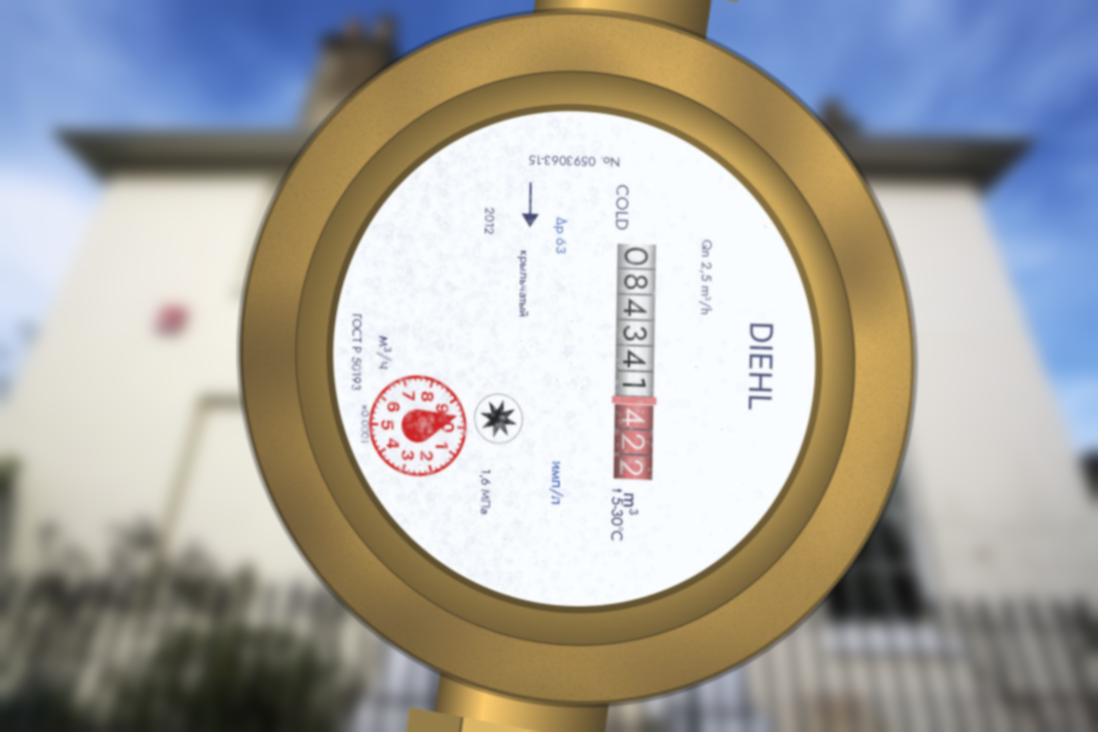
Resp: 84341.4219 m³
